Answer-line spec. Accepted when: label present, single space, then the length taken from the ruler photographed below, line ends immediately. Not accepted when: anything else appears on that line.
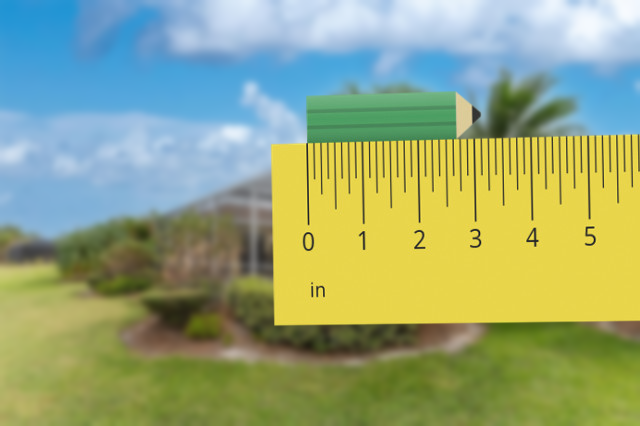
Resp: 3.125 in
